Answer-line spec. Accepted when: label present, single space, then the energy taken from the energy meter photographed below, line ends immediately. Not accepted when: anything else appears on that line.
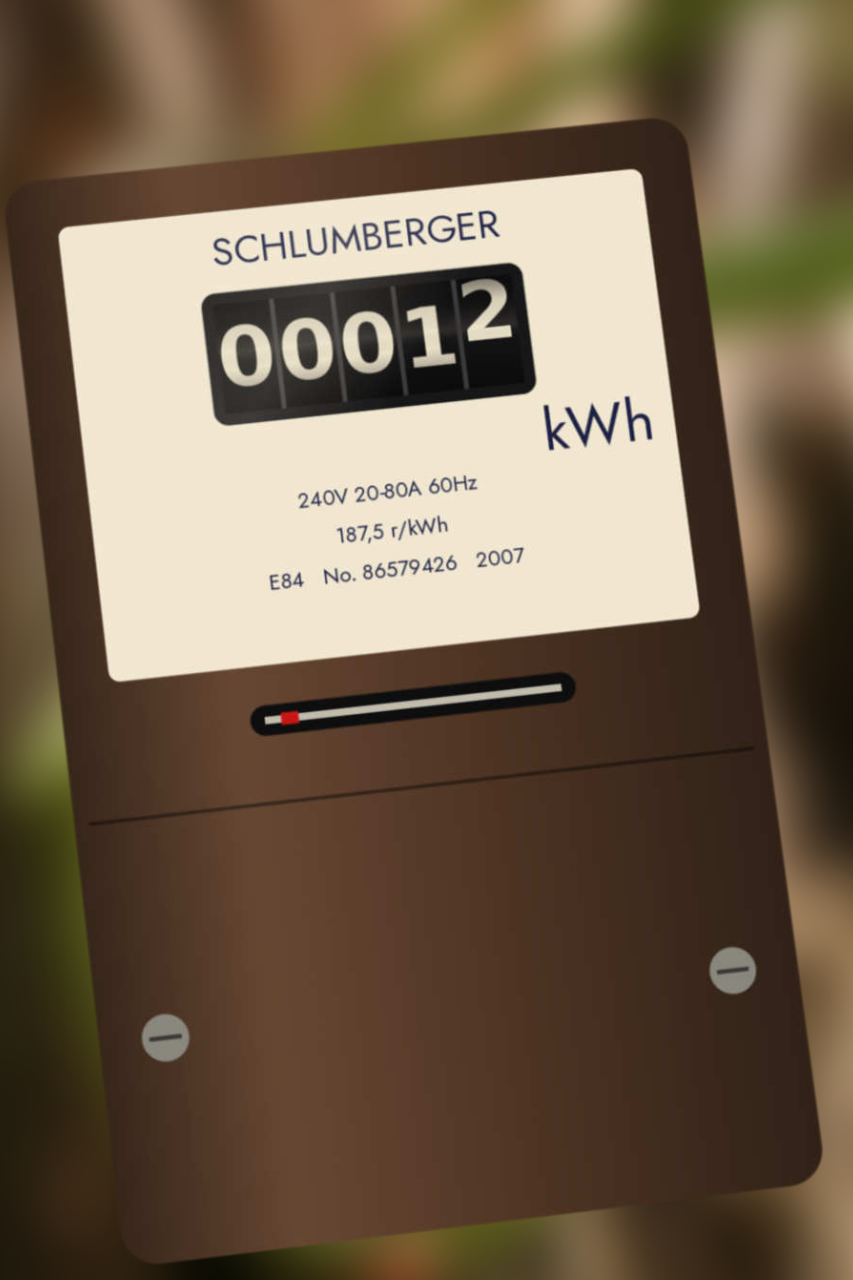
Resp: 12 kWh
